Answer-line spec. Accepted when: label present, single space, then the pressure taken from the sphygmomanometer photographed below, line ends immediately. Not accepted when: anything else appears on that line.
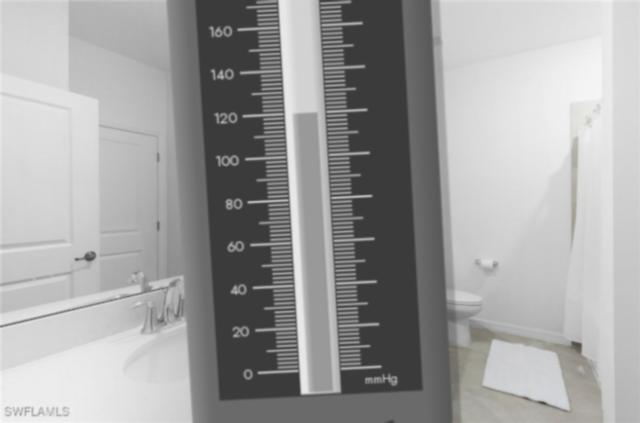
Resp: 120 mmHg
